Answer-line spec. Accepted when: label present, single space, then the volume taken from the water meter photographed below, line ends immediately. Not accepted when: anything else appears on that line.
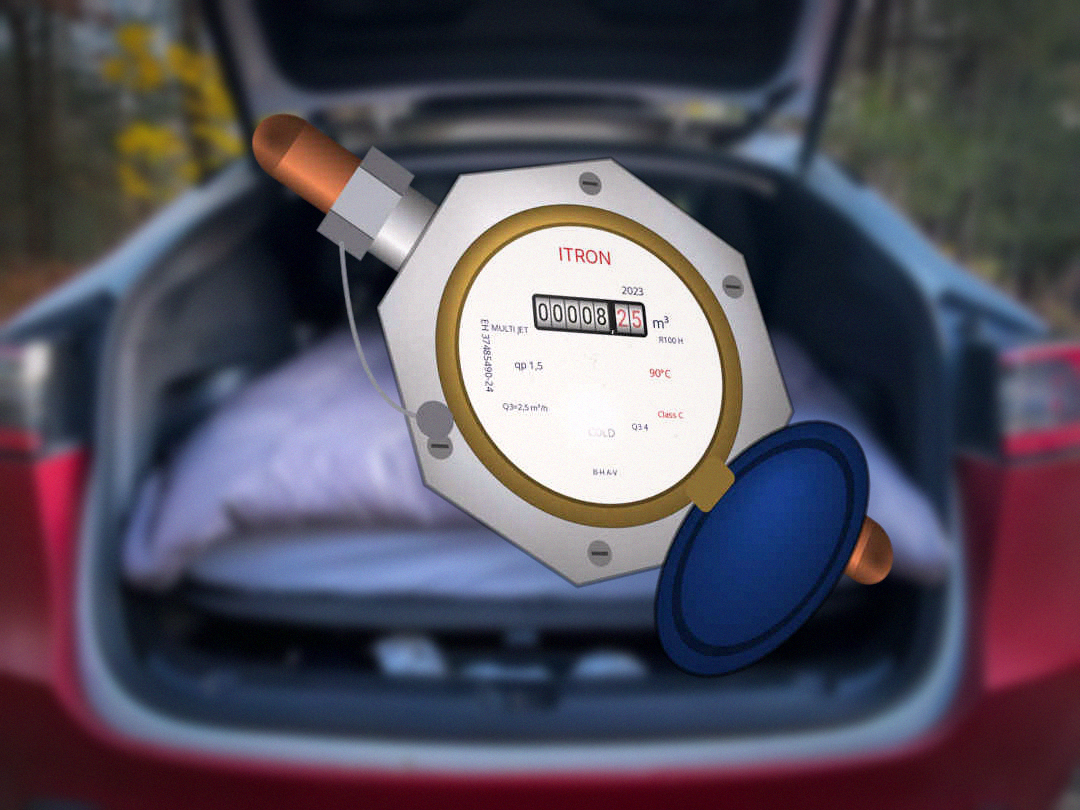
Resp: 8.25 m³
